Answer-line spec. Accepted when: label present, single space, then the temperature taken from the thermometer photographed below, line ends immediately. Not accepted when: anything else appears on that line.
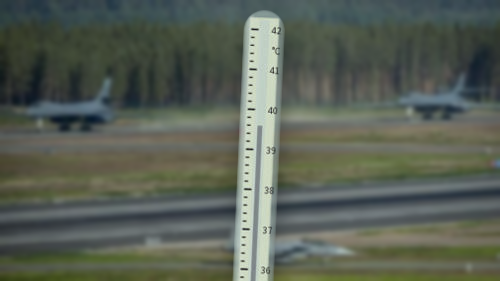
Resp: 39.6 °C
